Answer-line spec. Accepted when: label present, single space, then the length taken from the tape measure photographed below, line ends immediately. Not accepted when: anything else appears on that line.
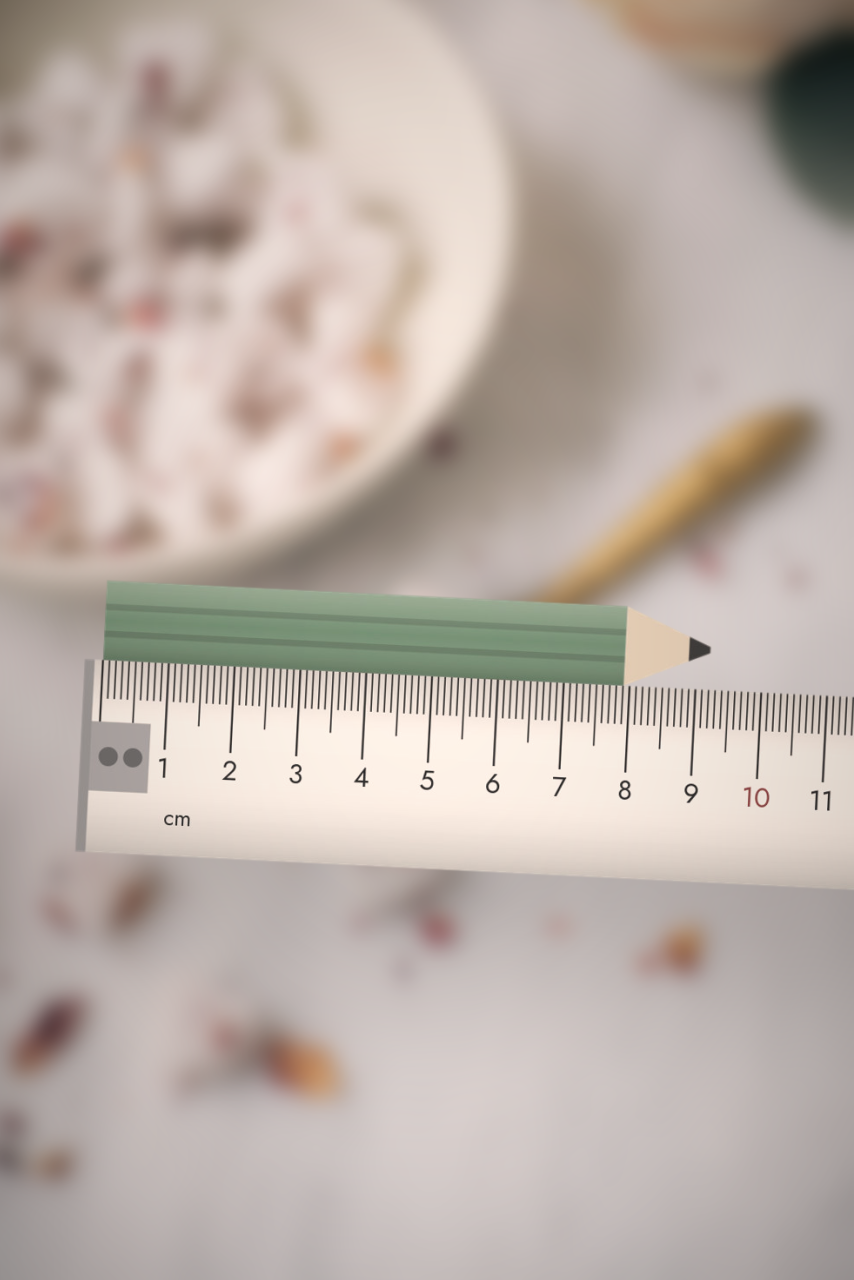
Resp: 9.2 cm
